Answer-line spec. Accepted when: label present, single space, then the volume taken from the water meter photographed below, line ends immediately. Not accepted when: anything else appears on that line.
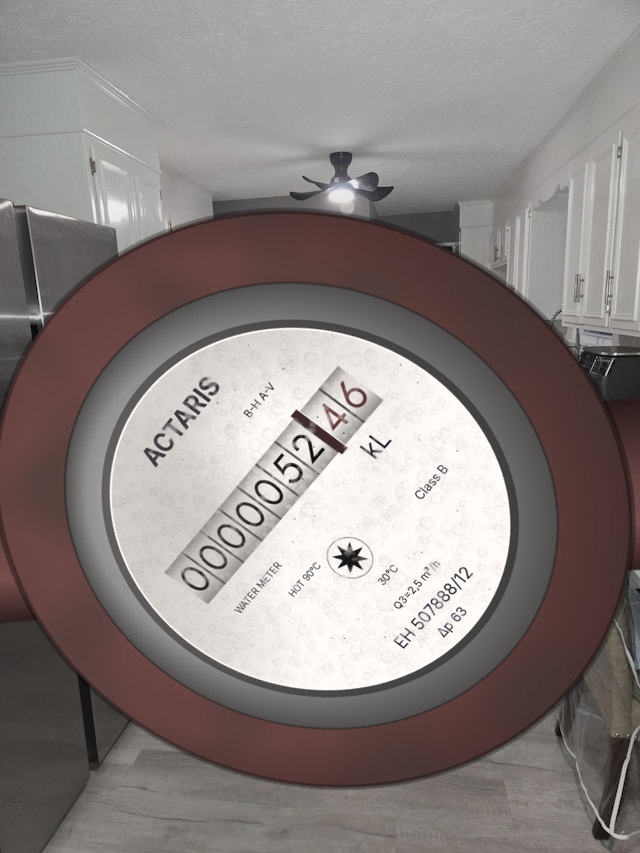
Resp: 52.46 kL
